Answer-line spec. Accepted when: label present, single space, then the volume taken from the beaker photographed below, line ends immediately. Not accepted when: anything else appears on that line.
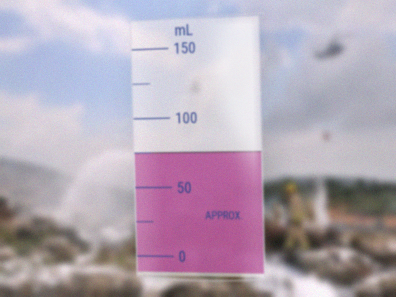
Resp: 75 mL
